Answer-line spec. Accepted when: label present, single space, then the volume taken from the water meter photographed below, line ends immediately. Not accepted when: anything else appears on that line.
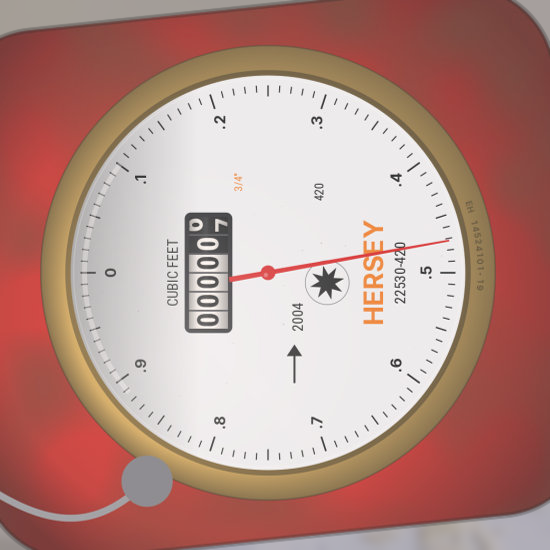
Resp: 6.47 ft³
